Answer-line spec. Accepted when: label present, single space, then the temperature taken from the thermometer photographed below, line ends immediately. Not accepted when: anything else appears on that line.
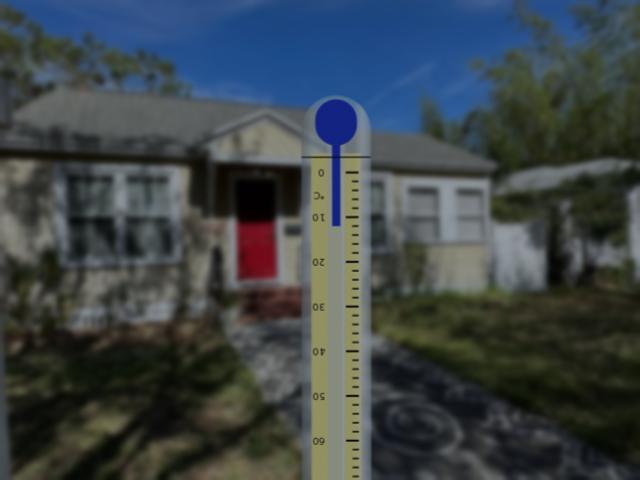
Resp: 12 °C
